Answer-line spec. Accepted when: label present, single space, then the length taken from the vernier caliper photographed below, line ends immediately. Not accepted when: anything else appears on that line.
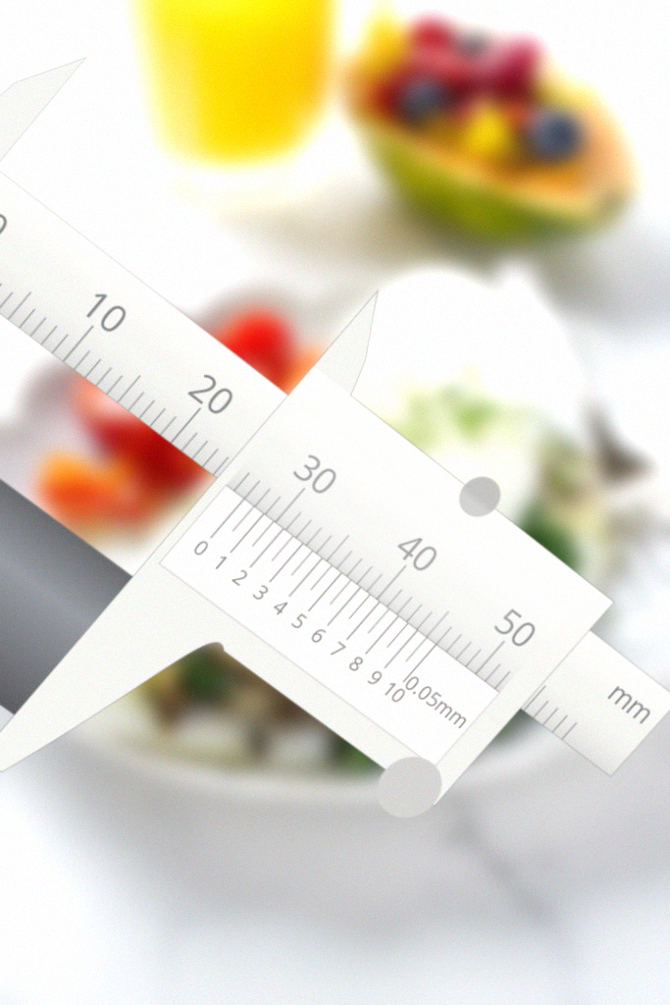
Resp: 27.0 mm
